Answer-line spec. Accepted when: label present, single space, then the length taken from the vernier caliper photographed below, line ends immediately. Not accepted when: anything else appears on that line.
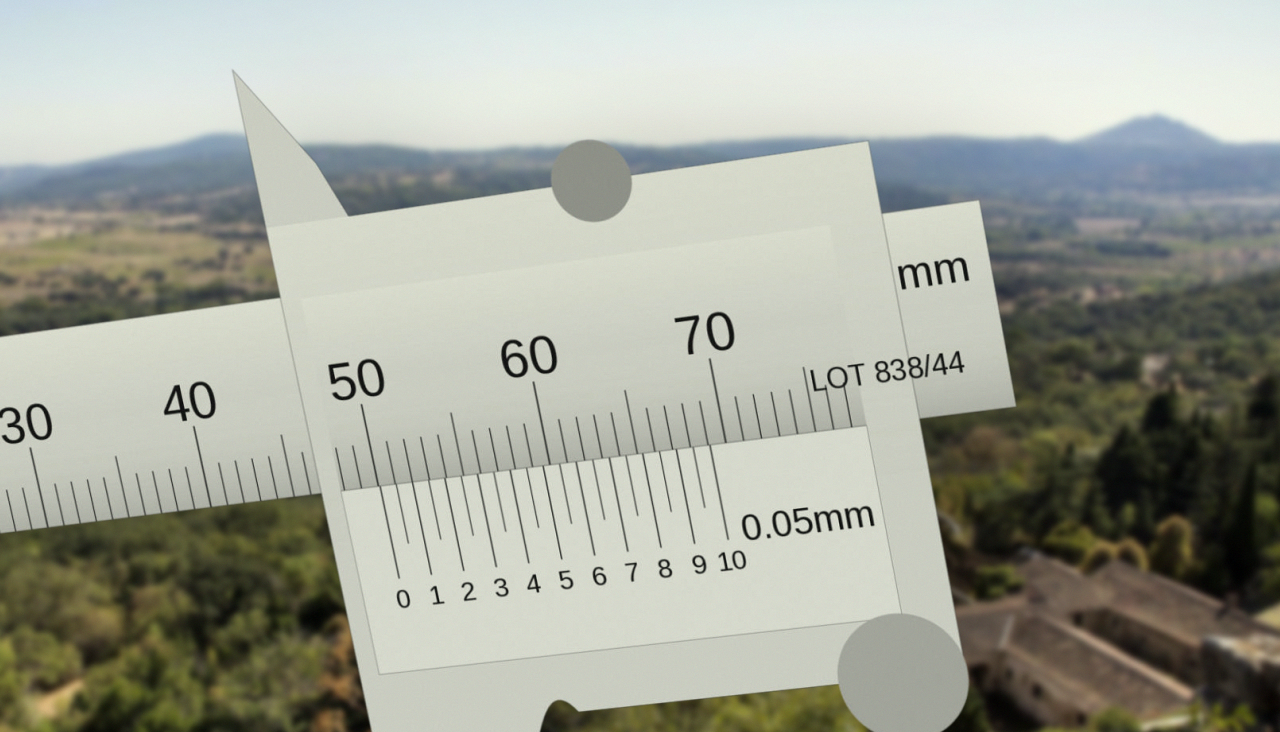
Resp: 50.1 mm
